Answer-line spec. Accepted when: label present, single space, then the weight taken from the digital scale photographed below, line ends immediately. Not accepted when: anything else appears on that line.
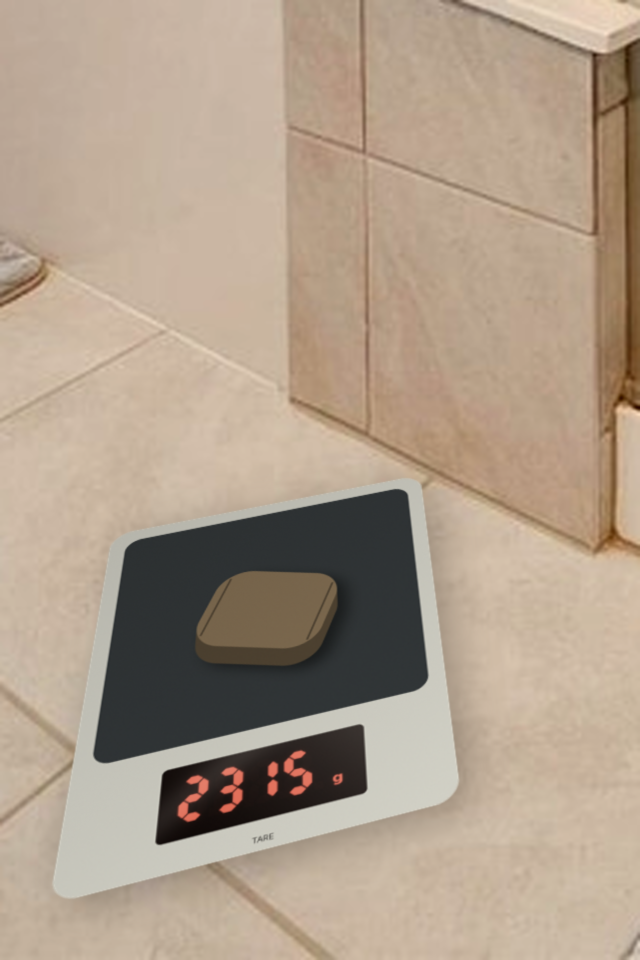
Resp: 2315 g
